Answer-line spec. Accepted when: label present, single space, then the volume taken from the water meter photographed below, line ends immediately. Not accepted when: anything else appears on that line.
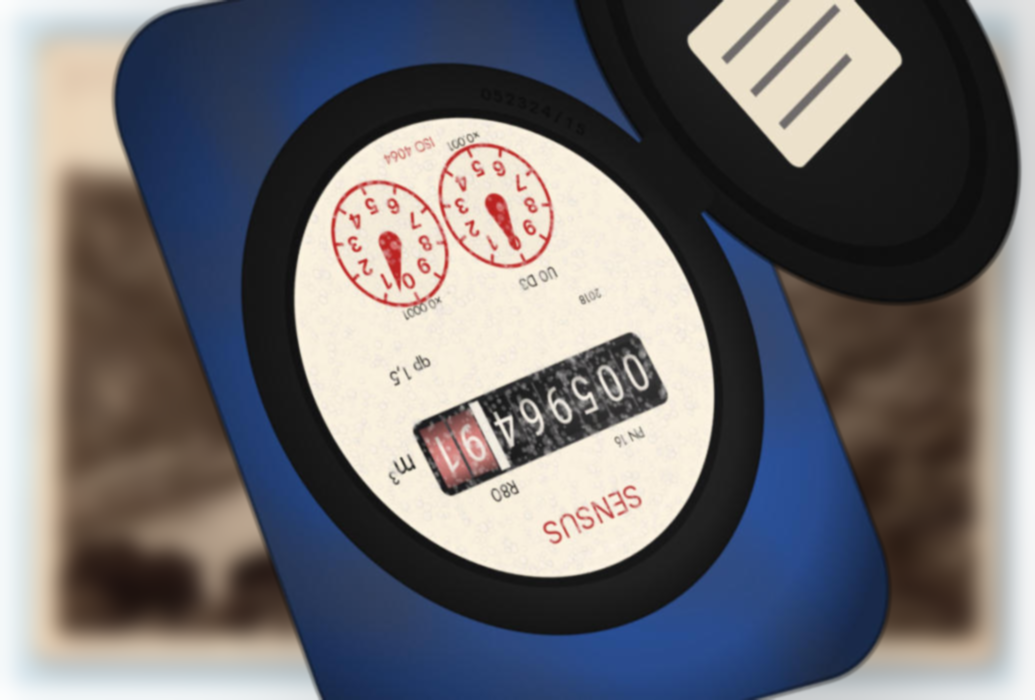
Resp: 5964.9100 m³
